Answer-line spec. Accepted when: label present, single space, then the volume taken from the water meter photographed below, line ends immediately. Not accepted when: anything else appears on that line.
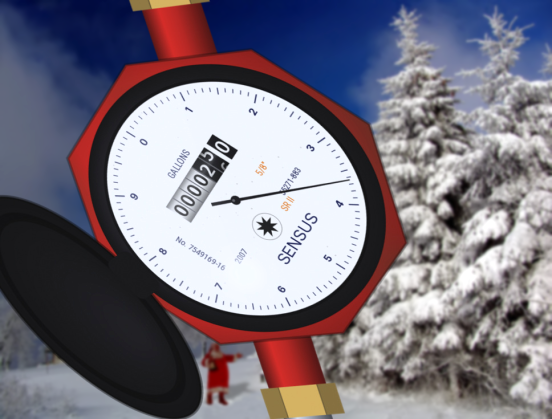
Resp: 253.6 gal
